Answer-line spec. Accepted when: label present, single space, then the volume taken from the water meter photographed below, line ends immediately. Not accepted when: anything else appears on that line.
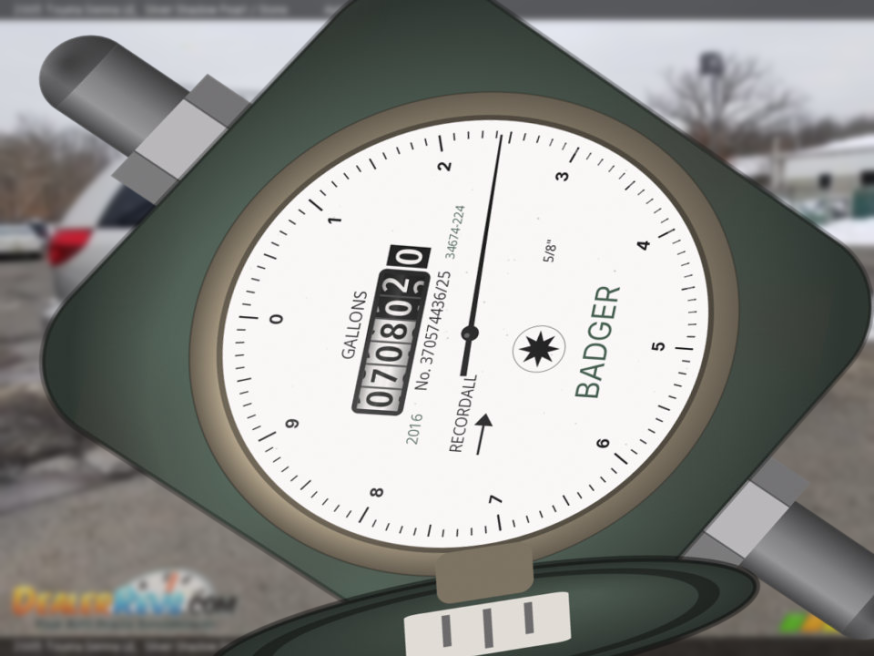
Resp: 708022.4 gal
